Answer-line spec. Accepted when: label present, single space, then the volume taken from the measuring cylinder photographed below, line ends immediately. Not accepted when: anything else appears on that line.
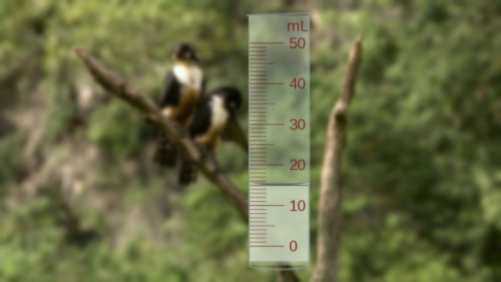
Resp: 15 mL
